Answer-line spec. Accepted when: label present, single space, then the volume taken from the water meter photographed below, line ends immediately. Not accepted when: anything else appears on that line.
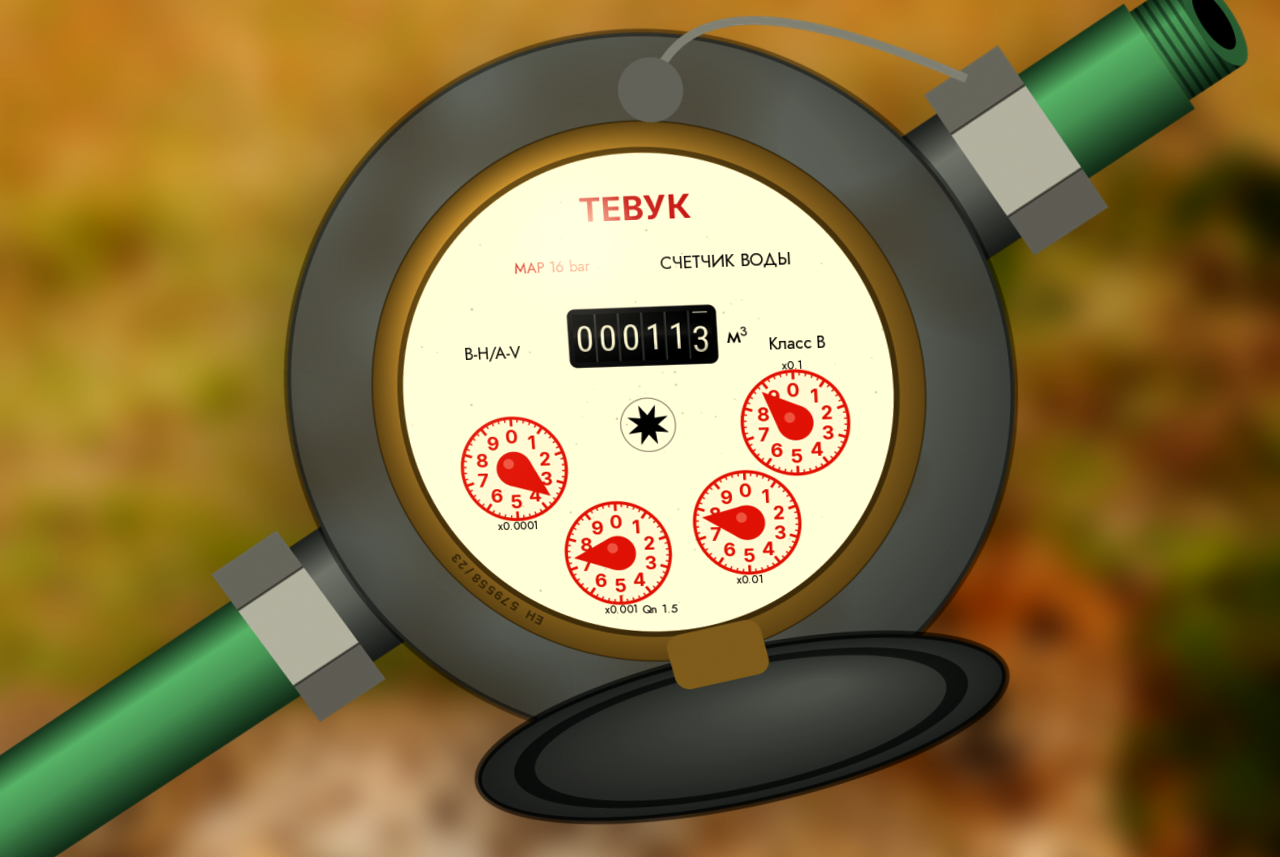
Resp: 112.8773 m³
